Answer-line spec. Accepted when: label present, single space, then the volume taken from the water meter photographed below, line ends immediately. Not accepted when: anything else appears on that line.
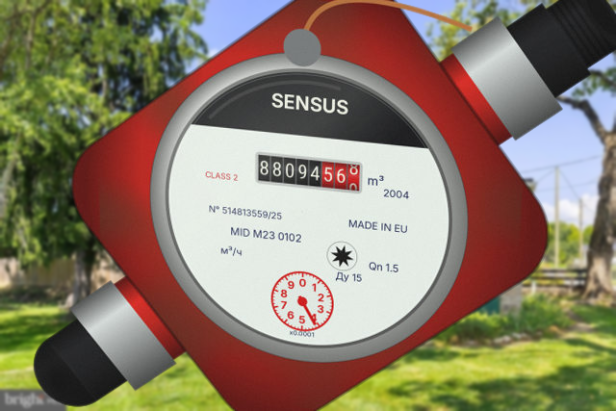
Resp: 88094.5684 m³
